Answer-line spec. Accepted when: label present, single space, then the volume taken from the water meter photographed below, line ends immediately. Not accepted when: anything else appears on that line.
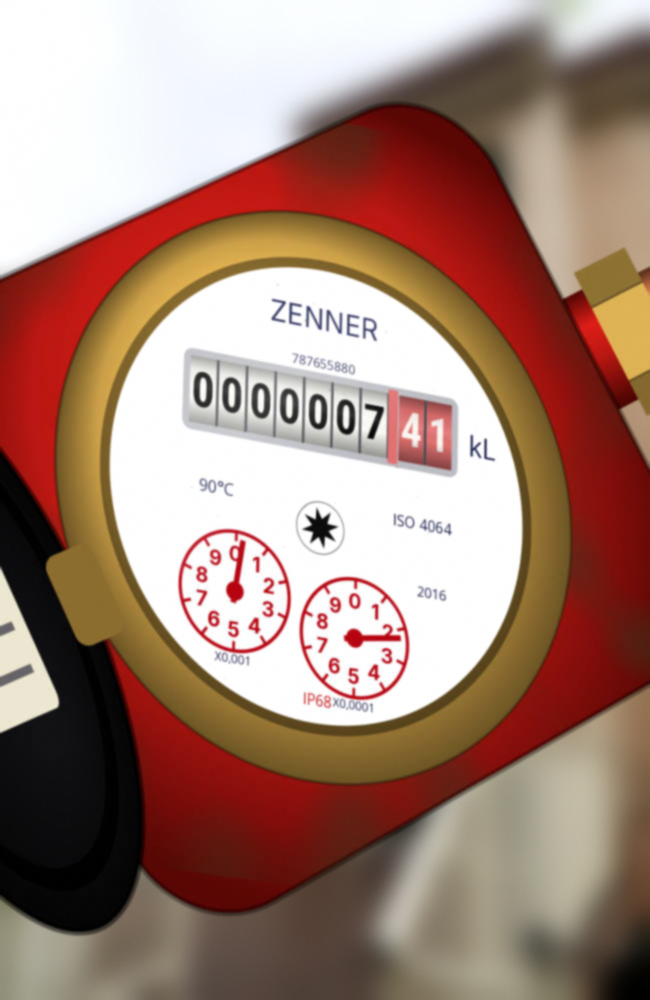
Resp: 7.4102 kL
